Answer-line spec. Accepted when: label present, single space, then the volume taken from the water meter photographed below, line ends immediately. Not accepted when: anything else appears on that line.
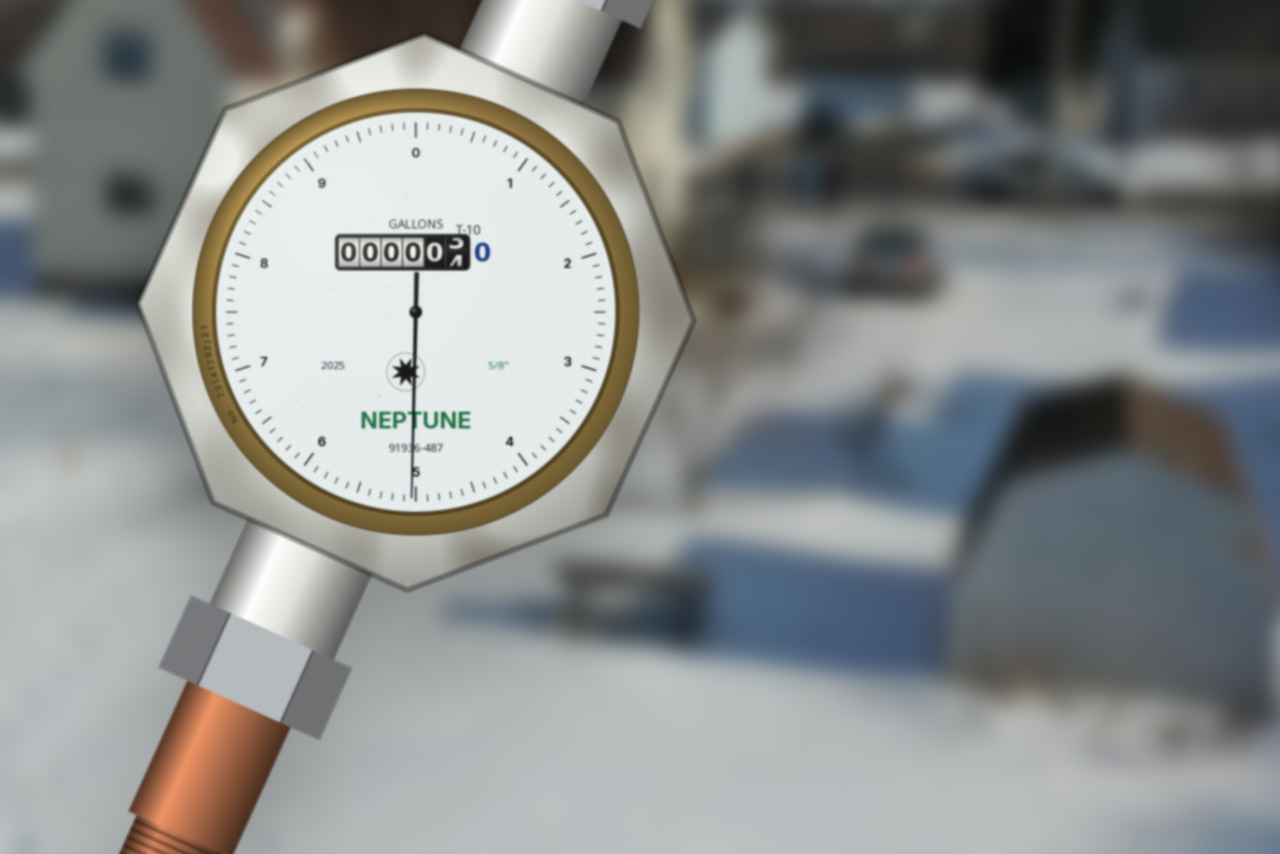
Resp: 35.0 gal
